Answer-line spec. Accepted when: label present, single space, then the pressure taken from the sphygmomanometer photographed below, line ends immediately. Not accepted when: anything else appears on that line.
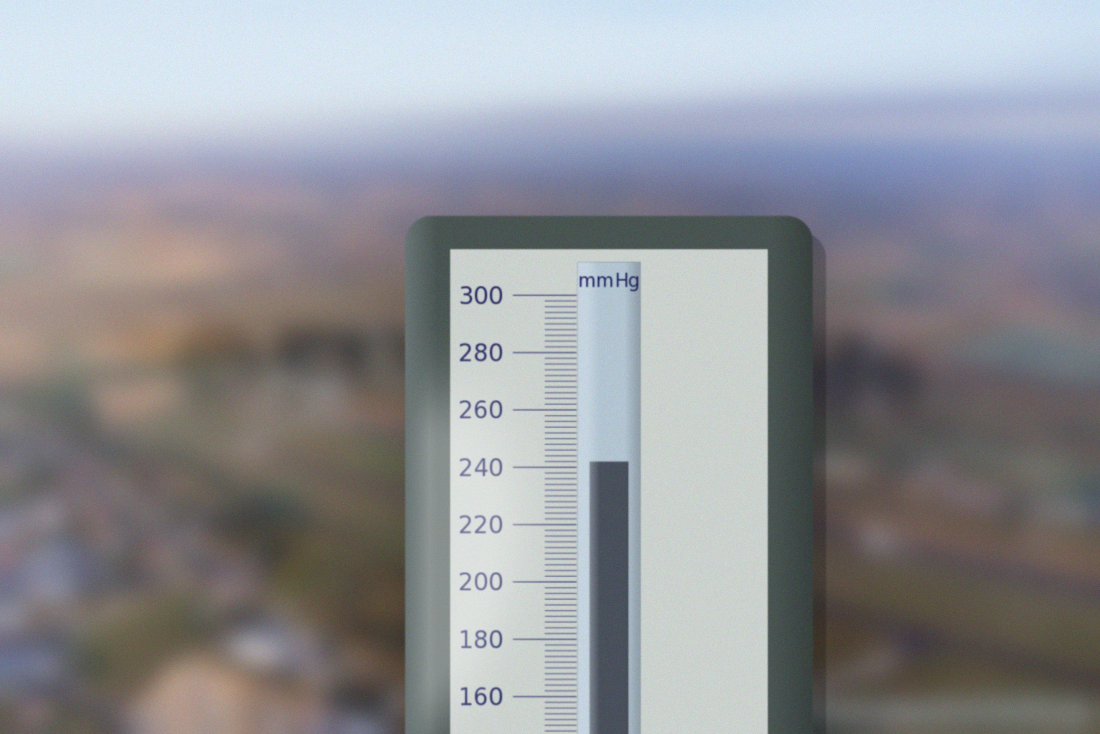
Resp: 242 mmHg
